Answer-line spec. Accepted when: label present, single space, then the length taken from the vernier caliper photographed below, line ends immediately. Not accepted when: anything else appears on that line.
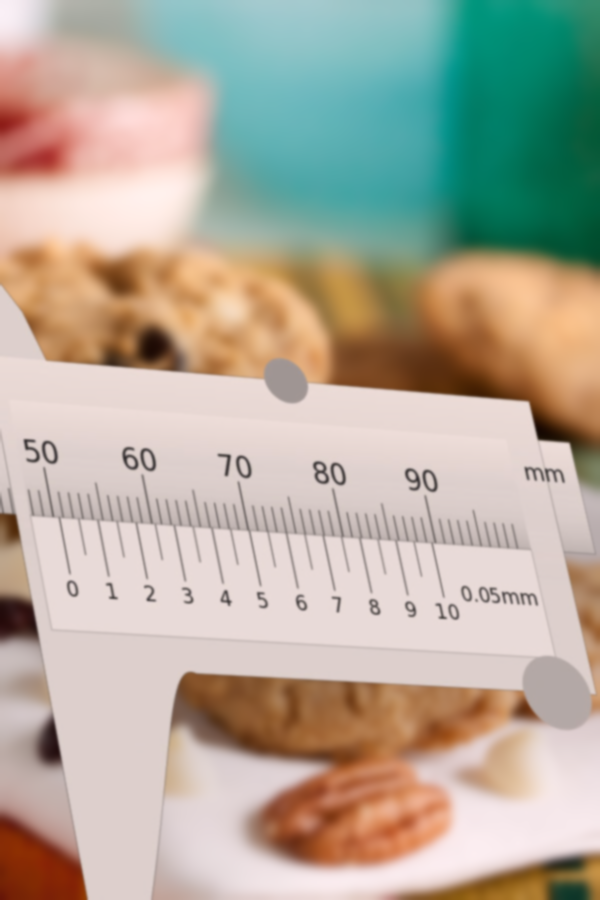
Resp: 50.6 mm
